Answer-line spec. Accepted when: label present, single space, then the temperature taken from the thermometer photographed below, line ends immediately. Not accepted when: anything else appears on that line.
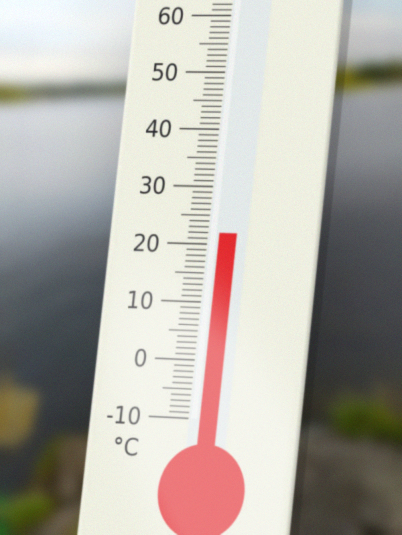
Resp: 22 °C
